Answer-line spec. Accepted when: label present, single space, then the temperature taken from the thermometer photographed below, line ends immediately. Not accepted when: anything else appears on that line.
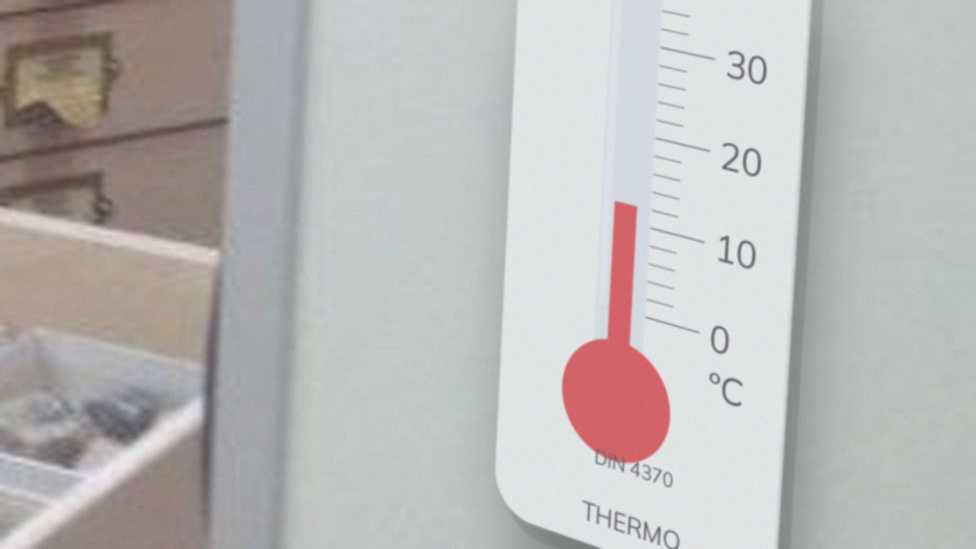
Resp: 12 °C
